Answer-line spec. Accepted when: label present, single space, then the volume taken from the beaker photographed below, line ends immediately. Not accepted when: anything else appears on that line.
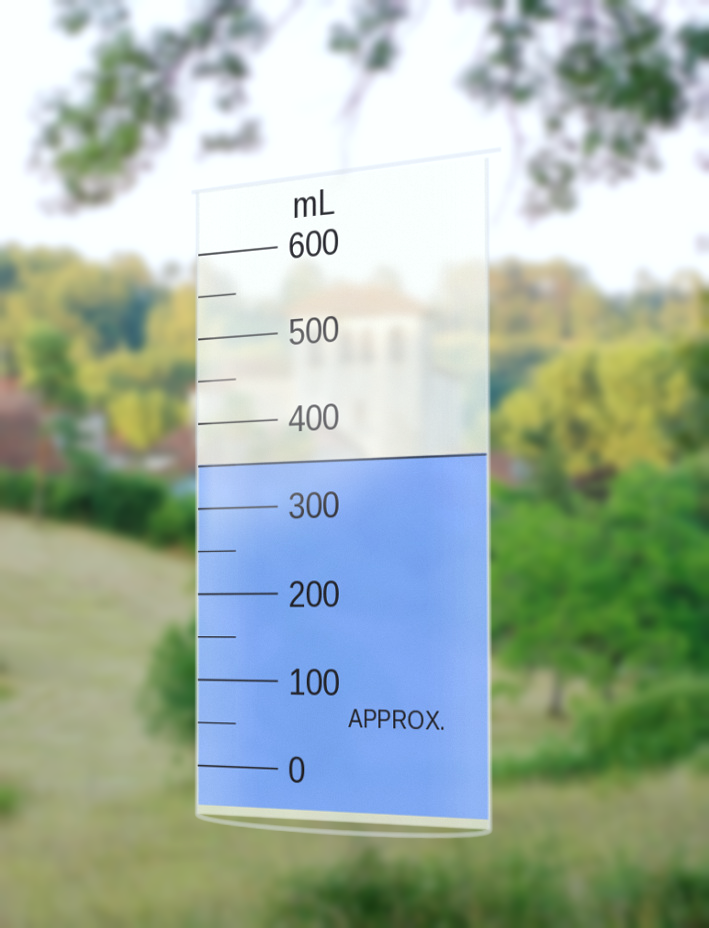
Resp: 350 mL
